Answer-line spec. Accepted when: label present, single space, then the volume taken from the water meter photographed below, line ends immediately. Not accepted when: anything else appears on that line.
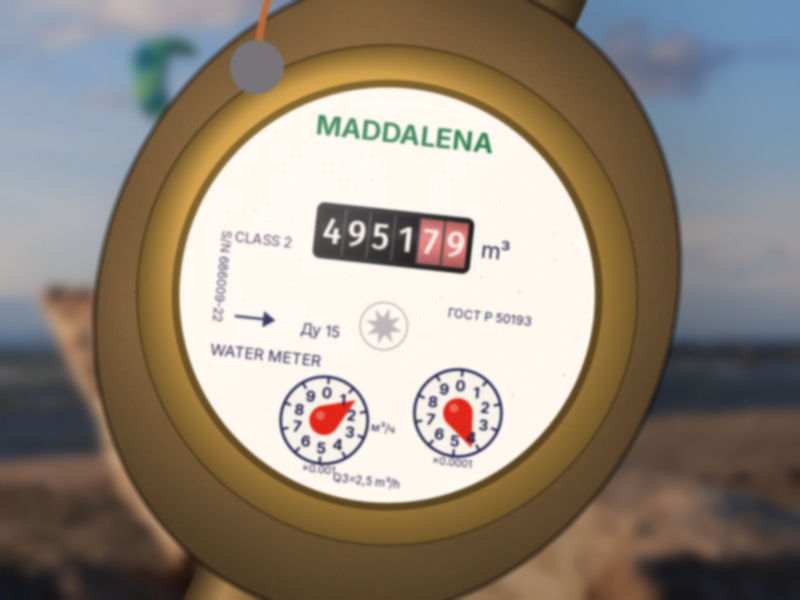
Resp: 4951.7914 m³
